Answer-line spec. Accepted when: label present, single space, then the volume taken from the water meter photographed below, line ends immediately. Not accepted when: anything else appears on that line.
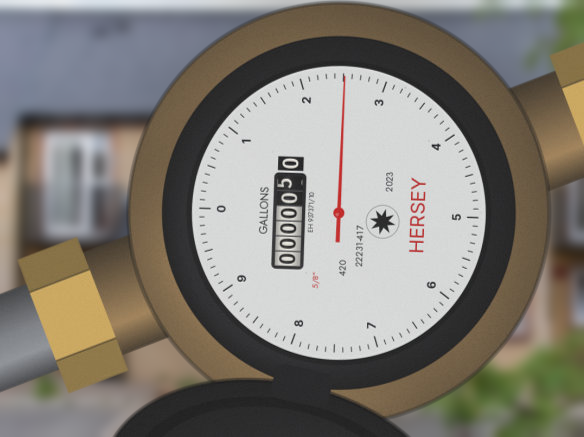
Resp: 52.5 gal
